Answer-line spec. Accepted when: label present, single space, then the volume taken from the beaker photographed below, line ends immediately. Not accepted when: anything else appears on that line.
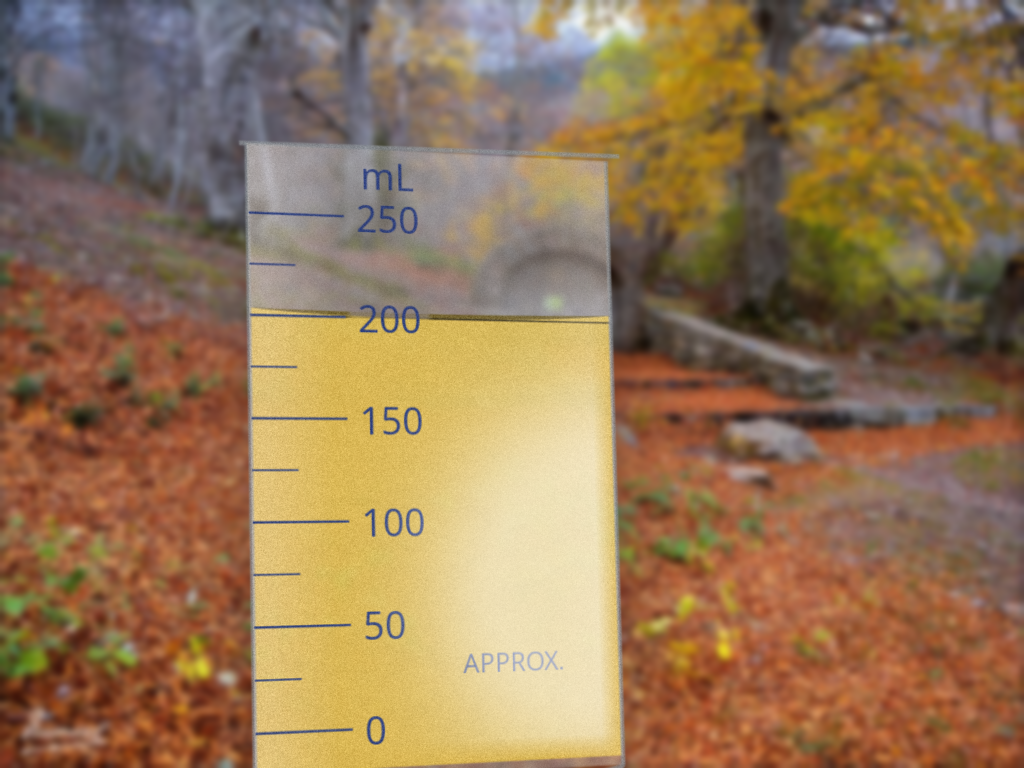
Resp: 200 mL
